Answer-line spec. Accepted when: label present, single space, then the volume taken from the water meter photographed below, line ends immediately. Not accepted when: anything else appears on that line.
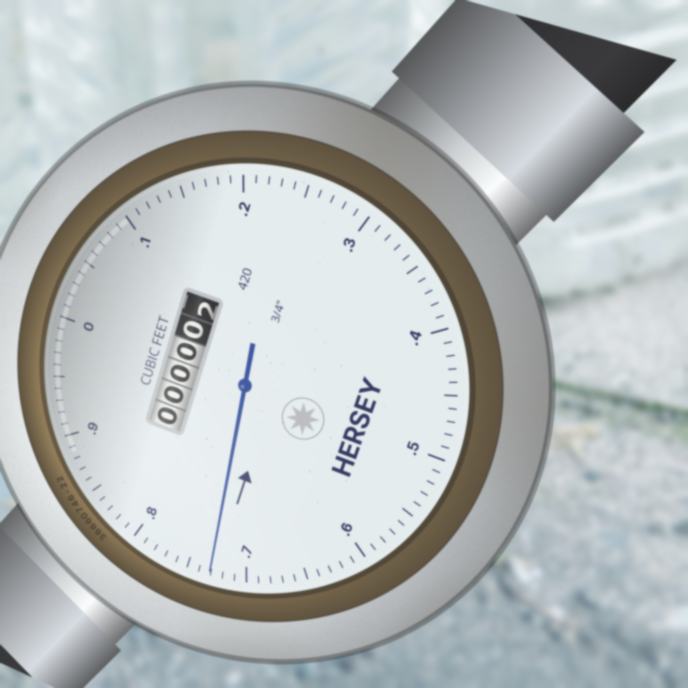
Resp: 1.73 ft³
